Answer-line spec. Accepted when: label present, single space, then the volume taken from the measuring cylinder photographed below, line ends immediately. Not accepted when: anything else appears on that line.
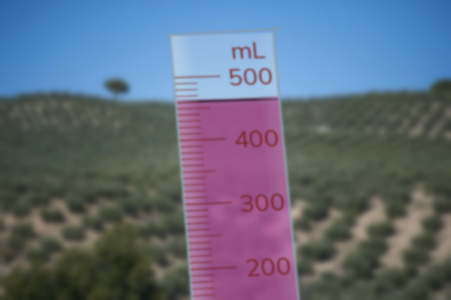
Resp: 460 mL
